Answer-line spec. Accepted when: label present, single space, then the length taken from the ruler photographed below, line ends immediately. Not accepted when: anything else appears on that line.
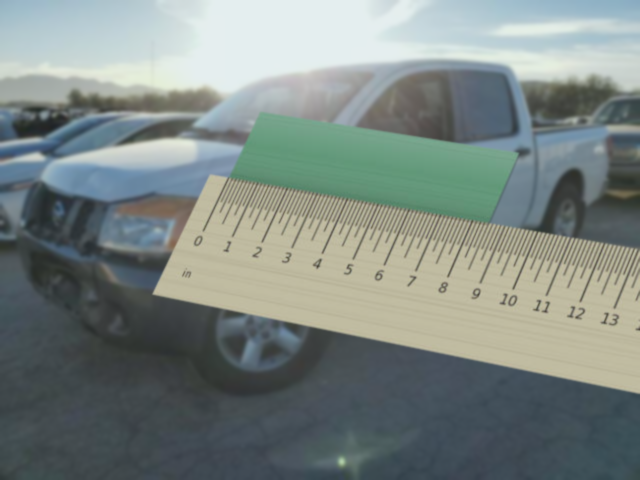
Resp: 8.5 in
